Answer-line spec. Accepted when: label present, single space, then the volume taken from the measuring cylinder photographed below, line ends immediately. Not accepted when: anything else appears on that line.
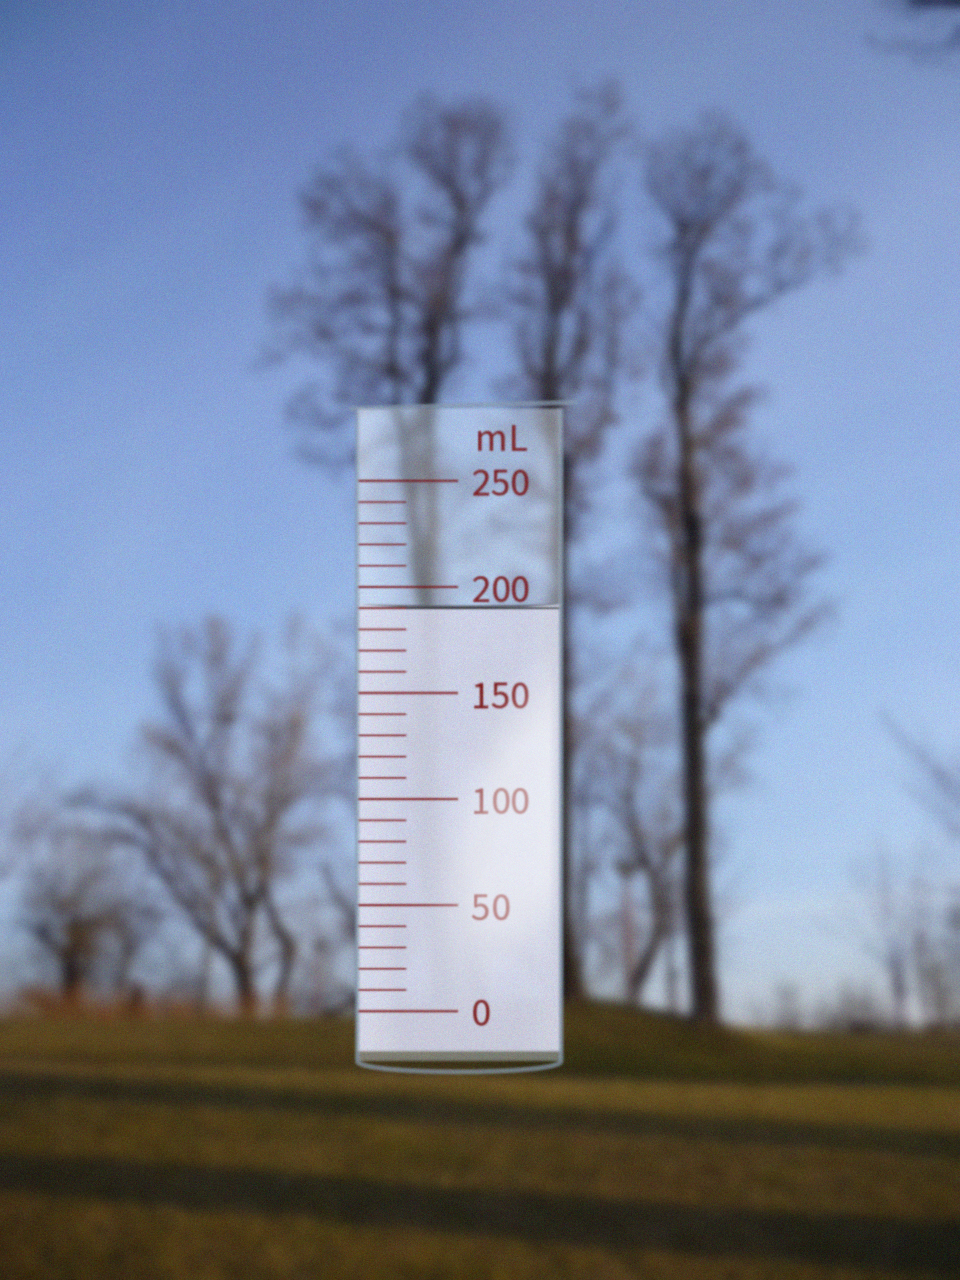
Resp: 190 mL
